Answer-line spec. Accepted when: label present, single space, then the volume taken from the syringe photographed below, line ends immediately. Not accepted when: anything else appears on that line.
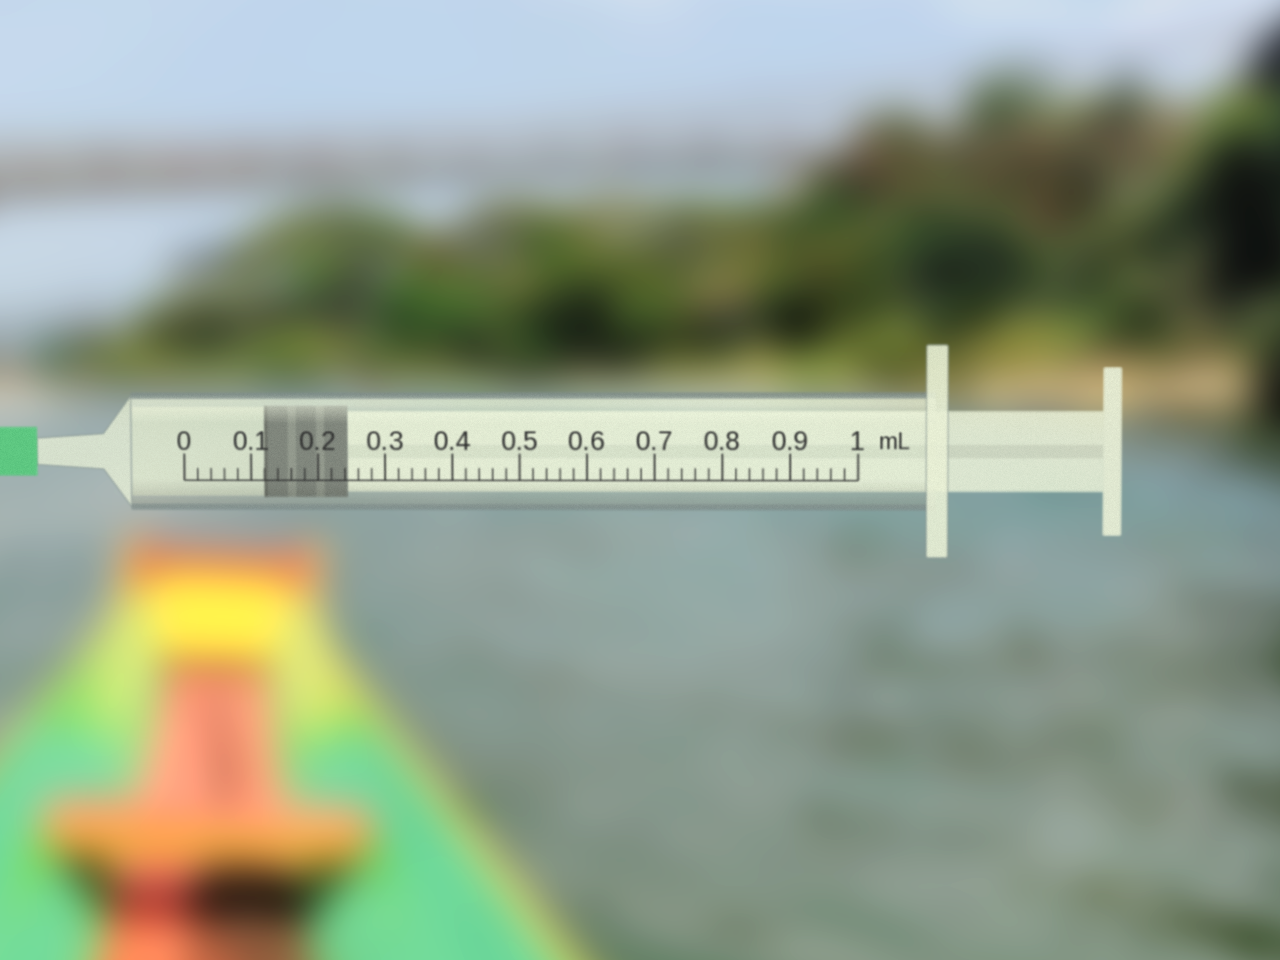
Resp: 0.12 mL
